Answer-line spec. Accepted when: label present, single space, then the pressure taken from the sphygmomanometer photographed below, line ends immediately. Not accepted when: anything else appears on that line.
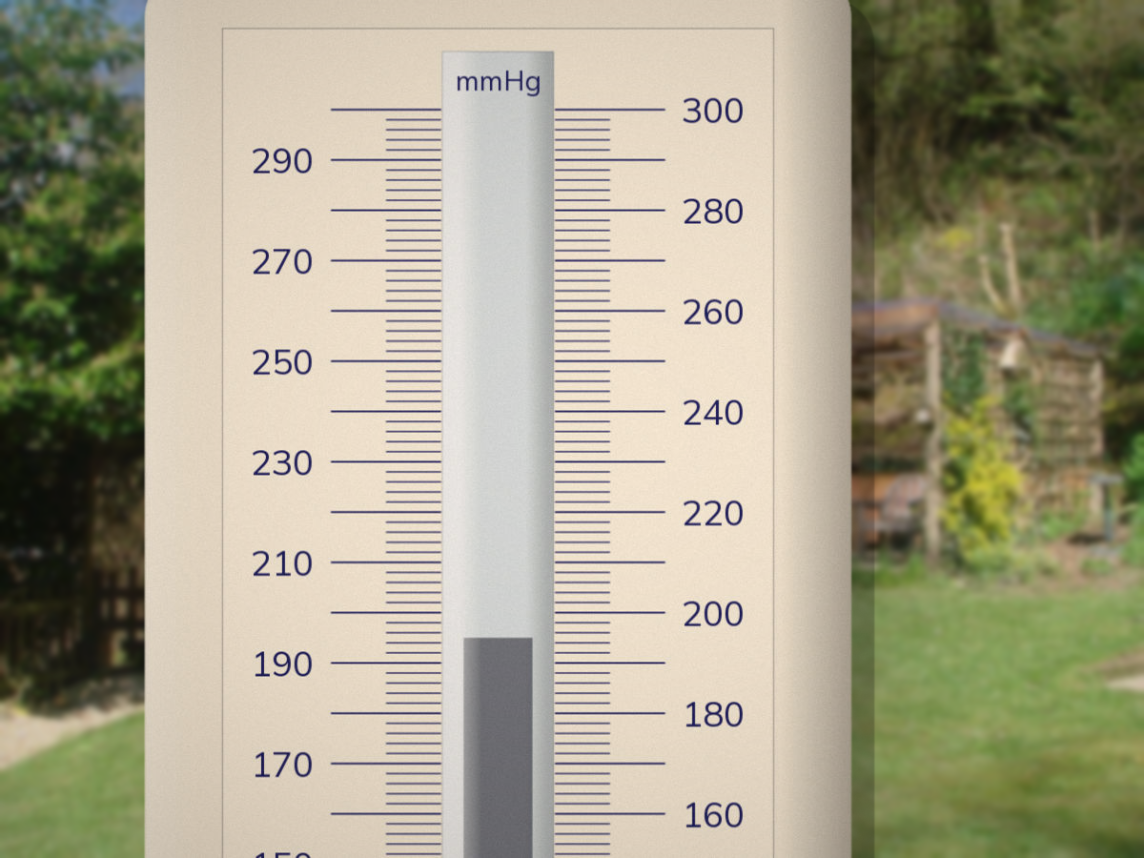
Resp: 195 mmHg
